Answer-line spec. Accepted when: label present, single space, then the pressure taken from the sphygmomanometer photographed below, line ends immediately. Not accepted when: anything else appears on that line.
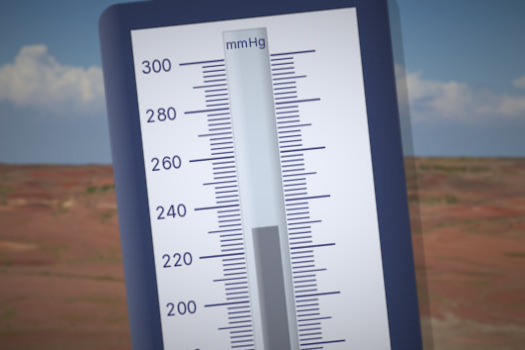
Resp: 230 mmHg
